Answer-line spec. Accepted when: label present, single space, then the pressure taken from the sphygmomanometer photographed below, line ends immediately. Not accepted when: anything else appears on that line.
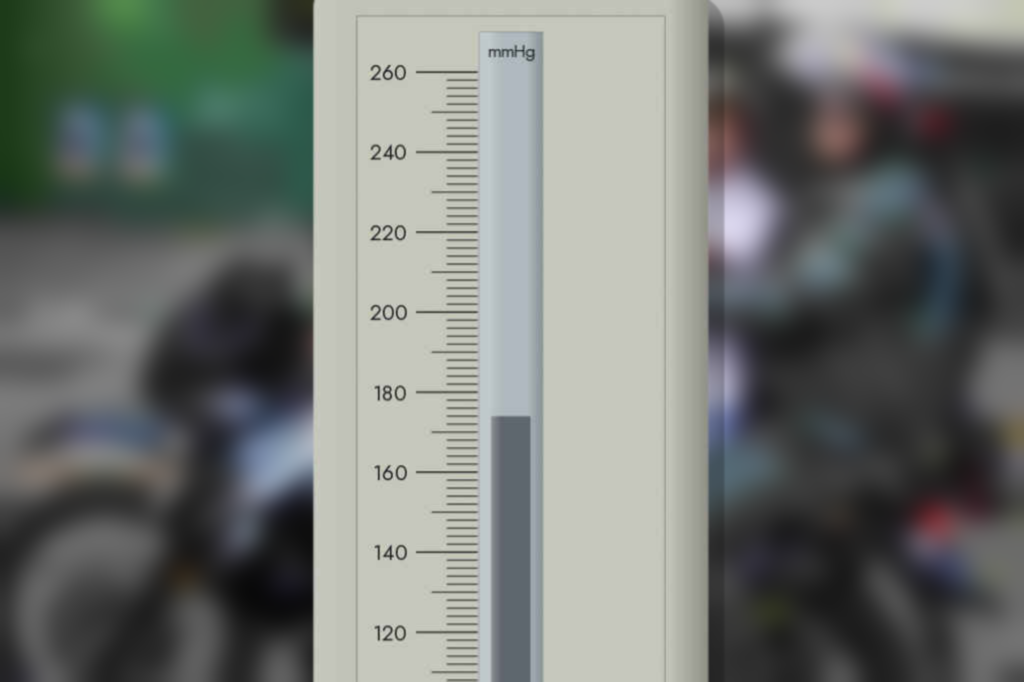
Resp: 174 mmHg
